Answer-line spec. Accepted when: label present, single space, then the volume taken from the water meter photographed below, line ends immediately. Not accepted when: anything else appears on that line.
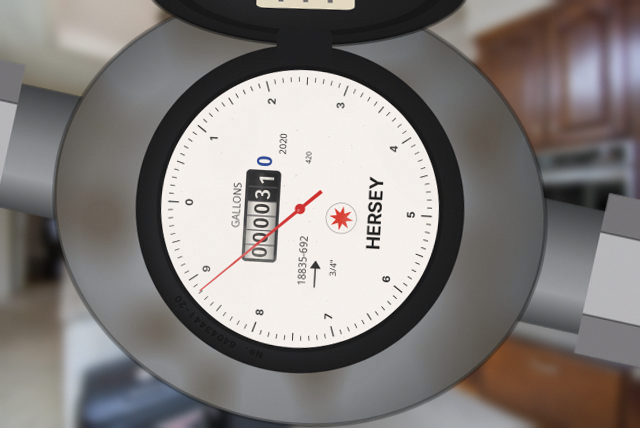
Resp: 308.8 gal
